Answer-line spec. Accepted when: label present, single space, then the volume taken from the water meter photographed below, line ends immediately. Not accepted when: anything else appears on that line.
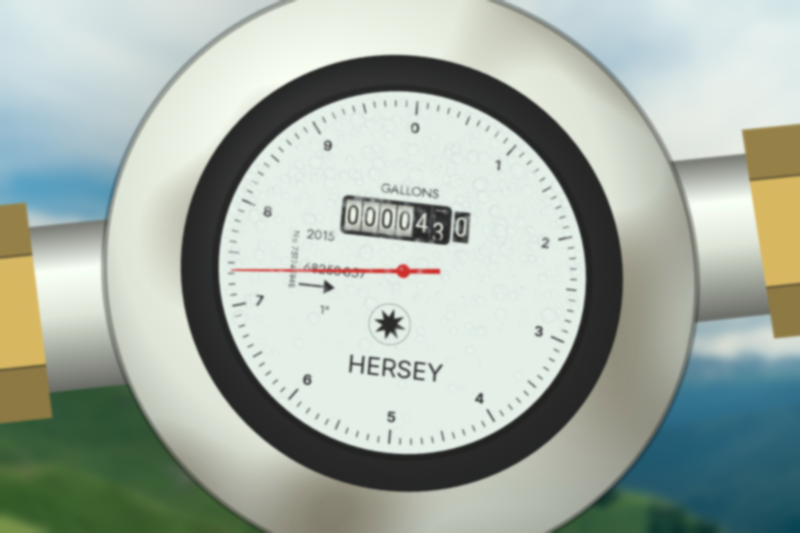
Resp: 427.3 gal
